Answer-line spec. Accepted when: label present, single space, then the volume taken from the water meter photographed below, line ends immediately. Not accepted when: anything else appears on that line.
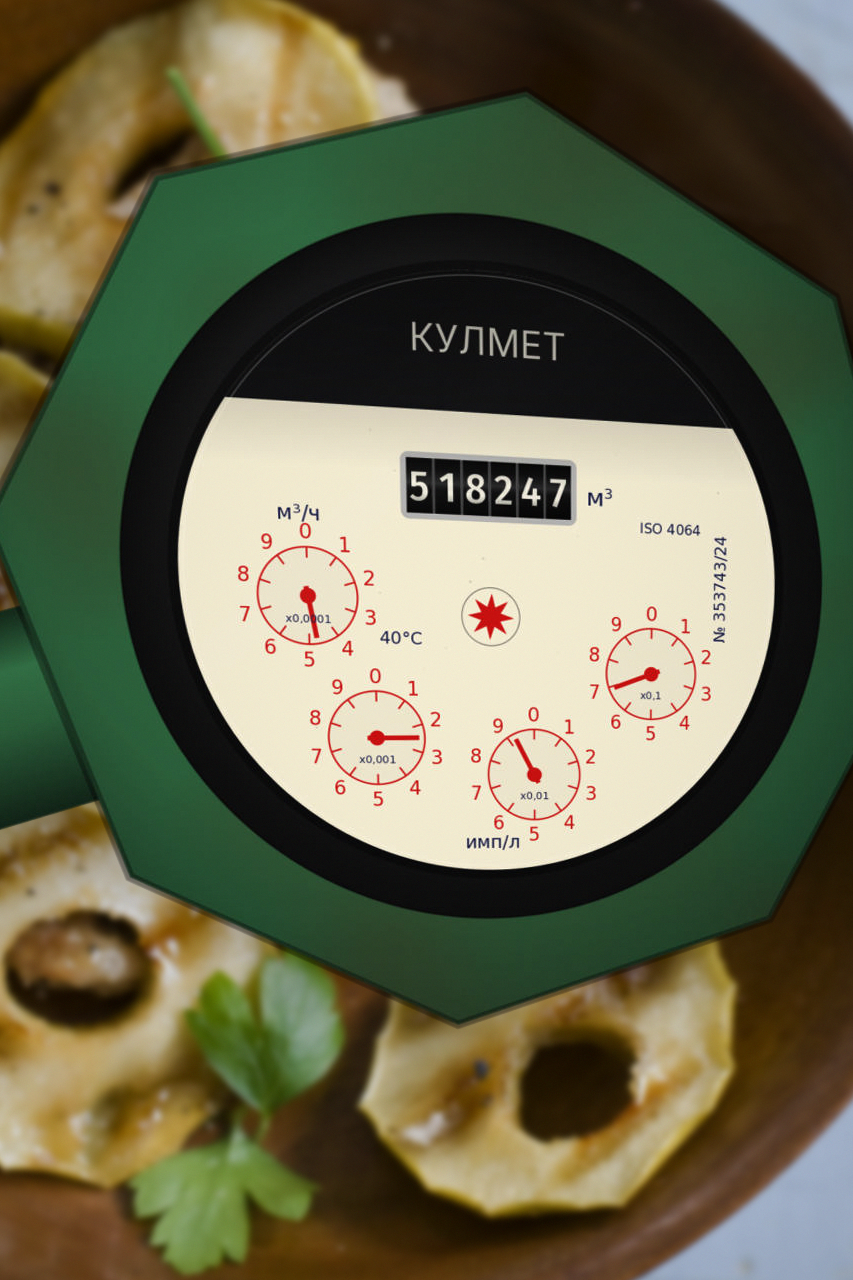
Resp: 518247.6924 m³
